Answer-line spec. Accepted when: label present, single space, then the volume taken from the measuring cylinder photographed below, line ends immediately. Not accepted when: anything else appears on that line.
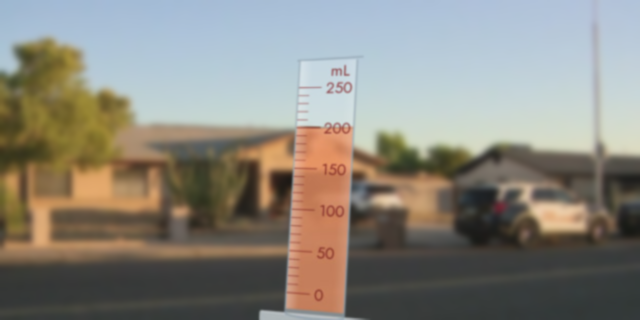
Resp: 200 mL
